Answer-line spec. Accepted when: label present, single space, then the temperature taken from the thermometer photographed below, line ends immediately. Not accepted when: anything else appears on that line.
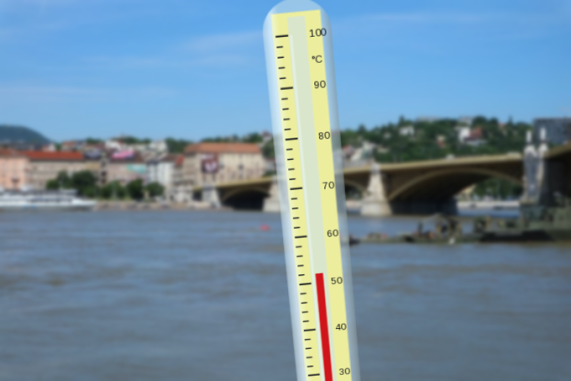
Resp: 52 °C
